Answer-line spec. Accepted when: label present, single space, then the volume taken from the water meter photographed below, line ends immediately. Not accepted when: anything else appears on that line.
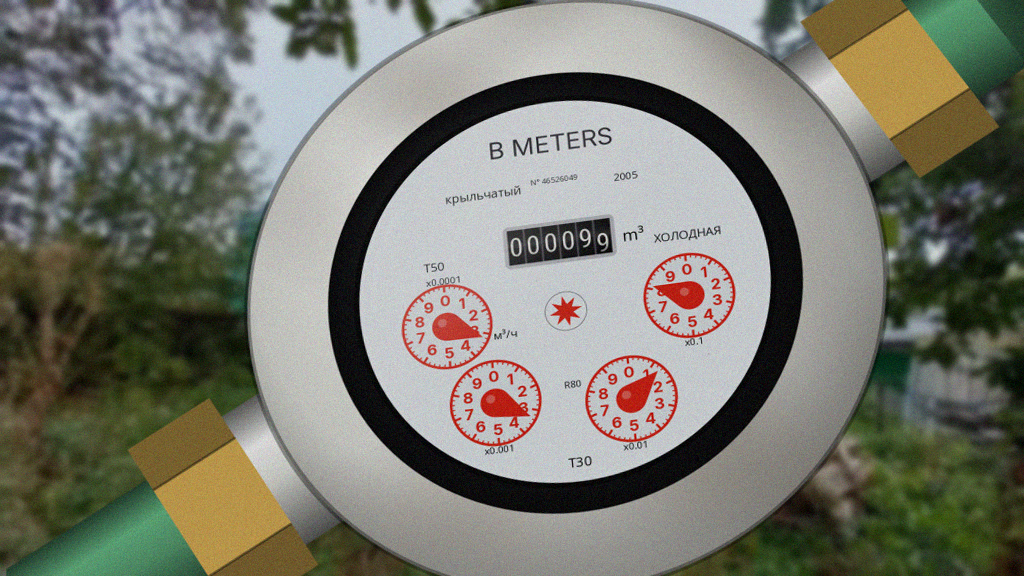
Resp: 98.8133 m³
